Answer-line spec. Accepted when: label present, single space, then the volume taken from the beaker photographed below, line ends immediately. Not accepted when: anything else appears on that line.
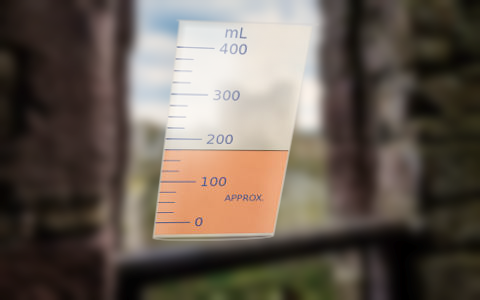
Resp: 175 mL
